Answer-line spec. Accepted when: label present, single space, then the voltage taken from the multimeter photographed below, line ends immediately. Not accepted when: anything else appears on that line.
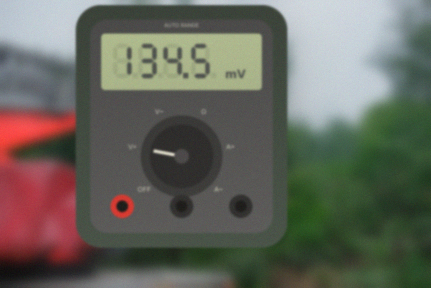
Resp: 134.5 mV
